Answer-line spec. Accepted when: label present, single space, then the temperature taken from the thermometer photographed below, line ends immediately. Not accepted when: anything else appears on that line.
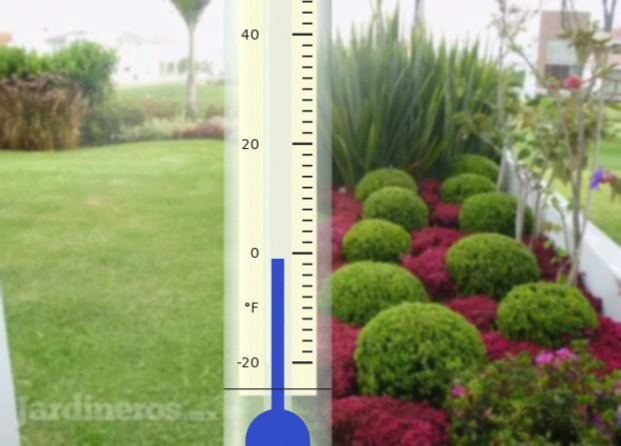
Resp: -1 °F
